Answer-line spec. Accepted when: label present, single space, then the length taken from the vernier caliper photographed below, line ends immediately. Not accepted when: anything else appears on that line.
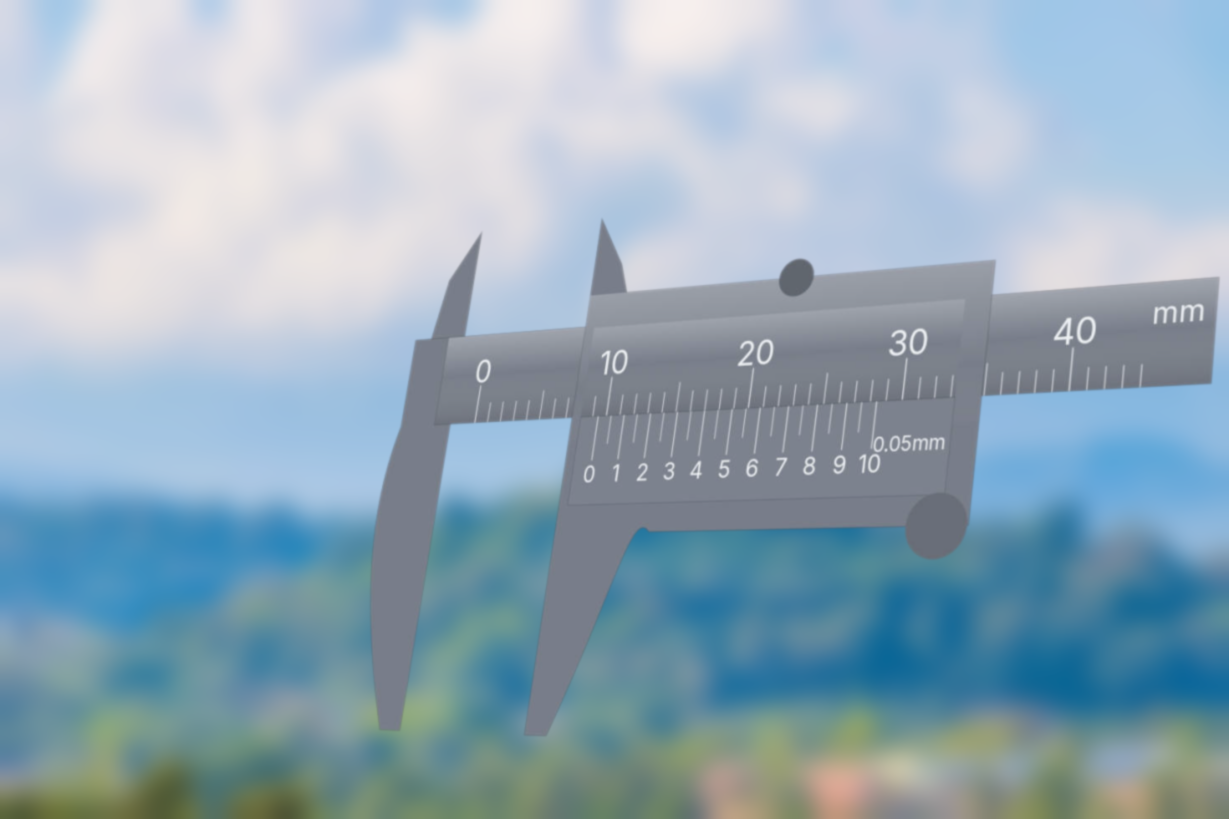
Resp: 9.4 mm
